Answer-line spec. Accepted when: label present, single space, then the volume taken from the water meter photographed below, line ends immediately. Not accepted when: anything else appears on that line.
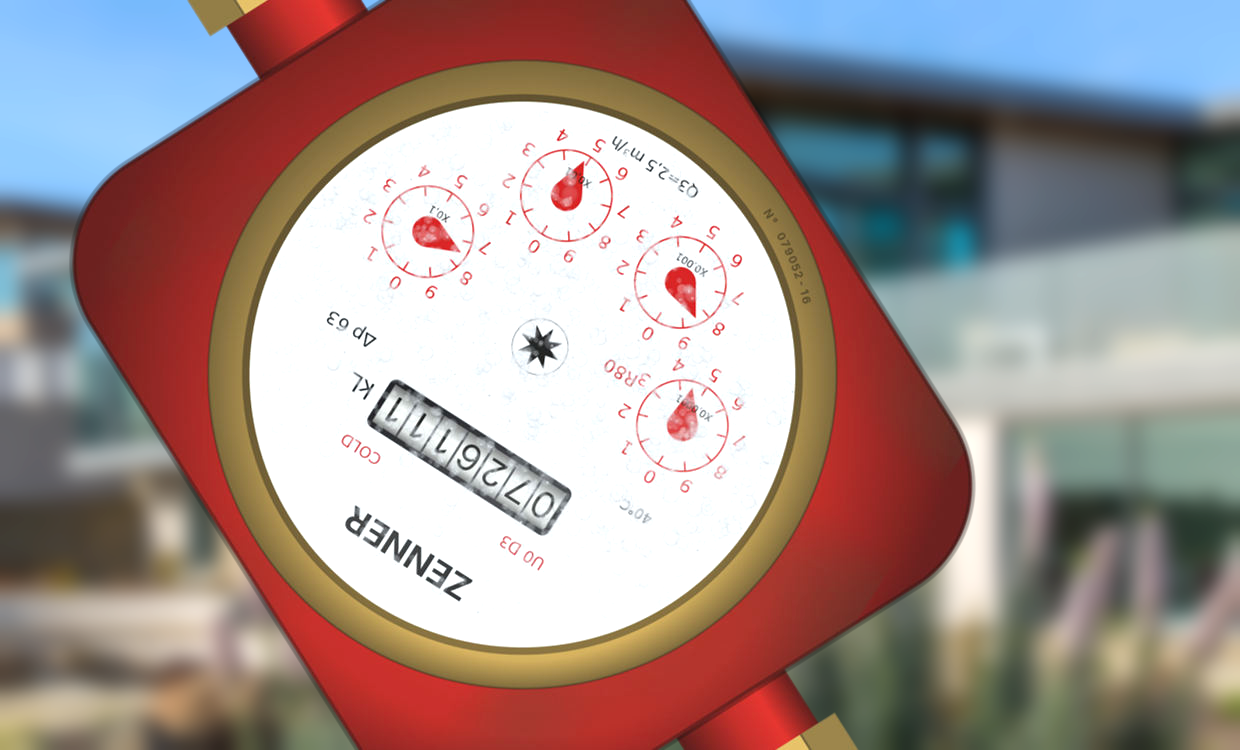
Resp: 726111.7484 kL
